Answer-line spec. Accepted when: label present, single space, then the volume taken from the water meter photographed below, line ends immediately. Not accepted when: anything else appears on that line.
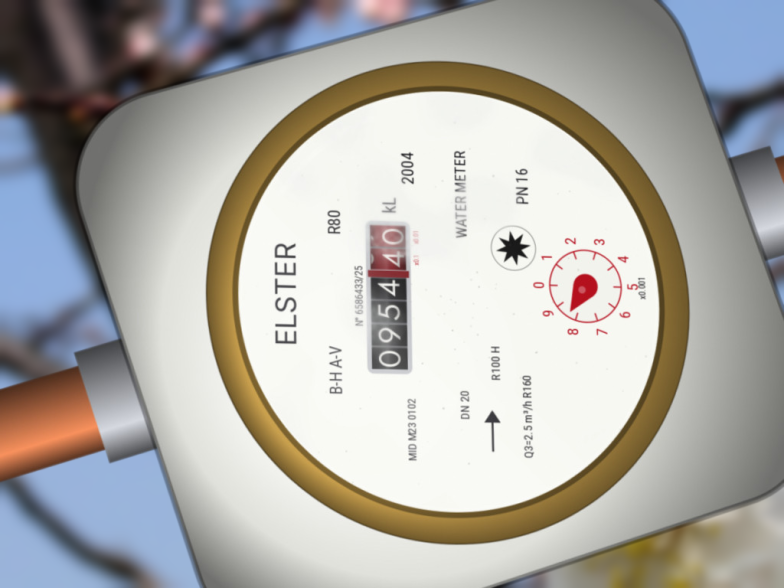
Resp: 954.398 kL
